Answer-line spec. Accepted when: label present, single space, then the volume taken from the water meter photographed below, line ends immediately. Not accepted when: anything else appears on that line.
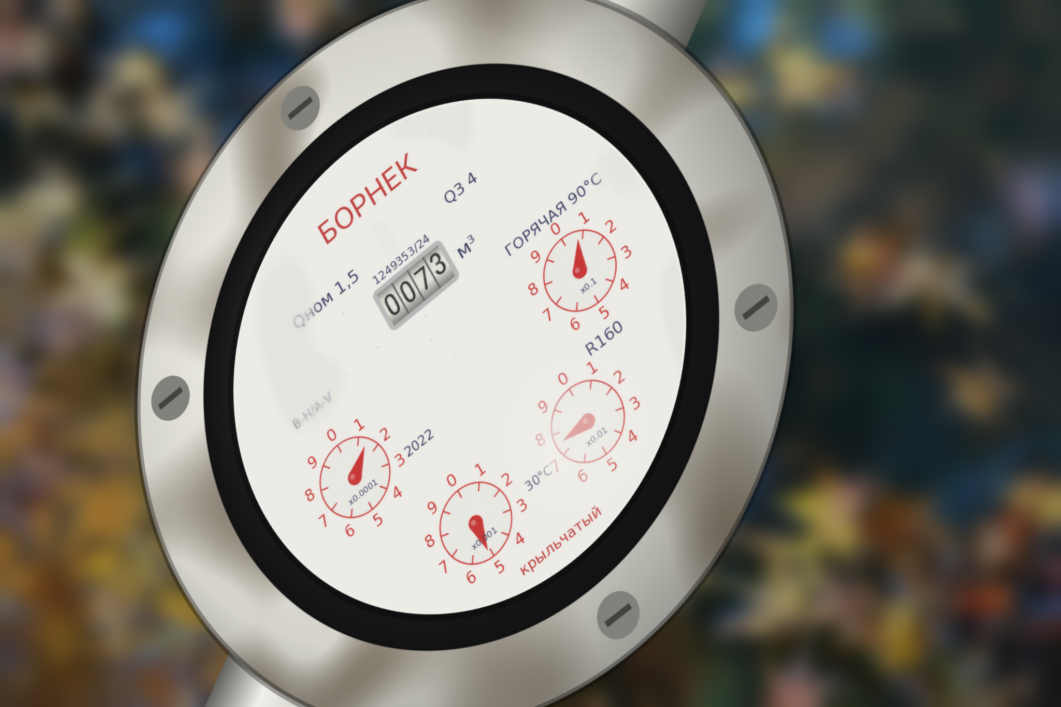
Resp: 73.0751 m³
